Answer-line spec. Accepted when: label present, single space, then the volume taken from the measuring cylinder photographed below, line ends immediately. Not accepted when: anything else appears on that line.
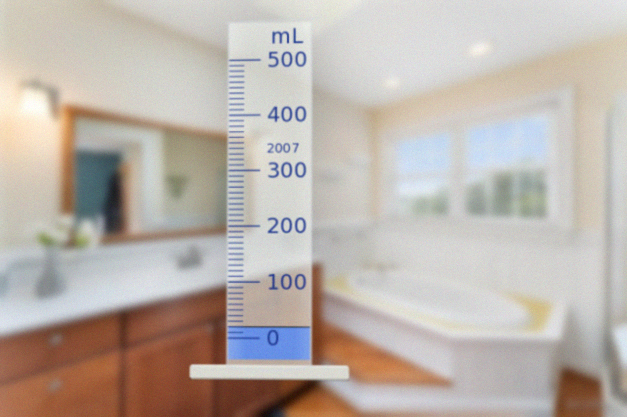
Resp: 20 mL
